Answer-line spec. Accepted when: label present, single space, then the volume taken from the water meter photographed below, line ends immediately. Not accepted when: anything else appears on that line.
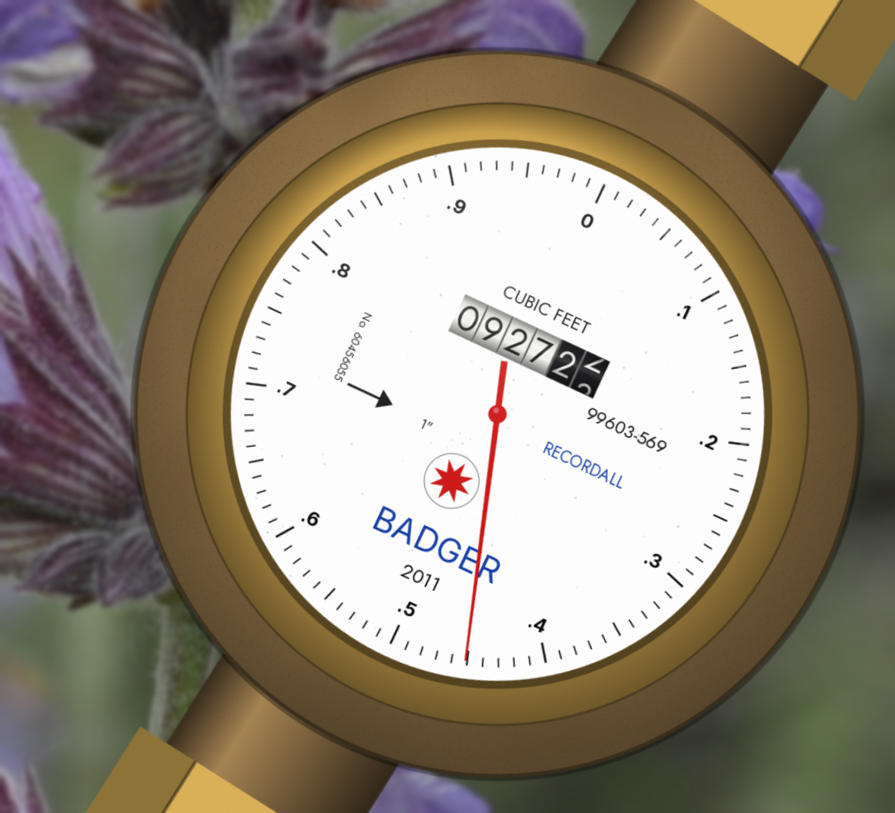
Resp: 92722.45 ft³
